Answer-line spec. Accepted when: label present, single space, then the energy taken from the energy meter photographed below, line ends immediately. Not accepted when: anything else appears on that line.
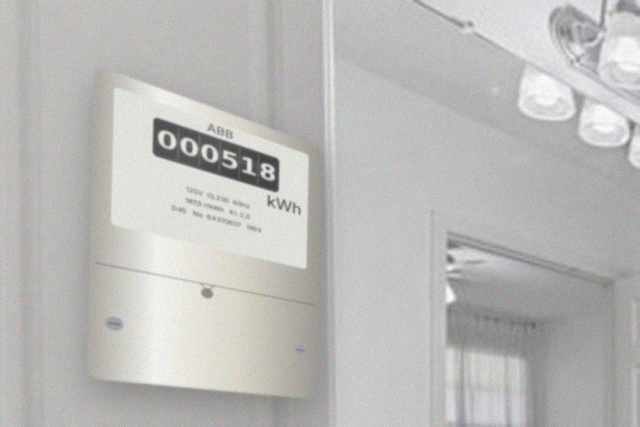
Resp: 518 kWh
